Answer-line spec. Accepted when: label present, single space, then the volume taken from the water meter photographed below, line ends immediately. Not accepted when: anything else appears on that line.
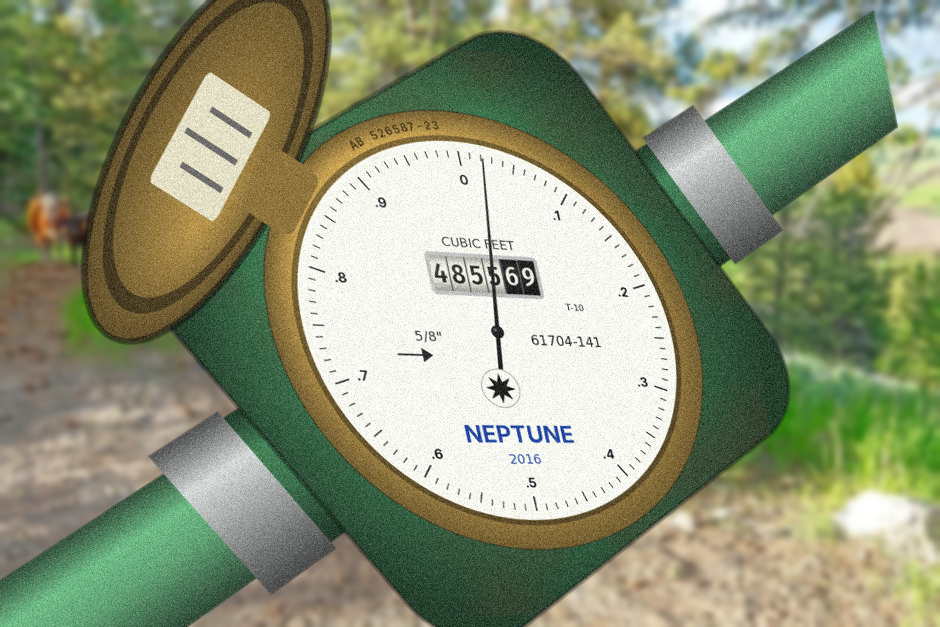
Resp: 485569.02 ft³
